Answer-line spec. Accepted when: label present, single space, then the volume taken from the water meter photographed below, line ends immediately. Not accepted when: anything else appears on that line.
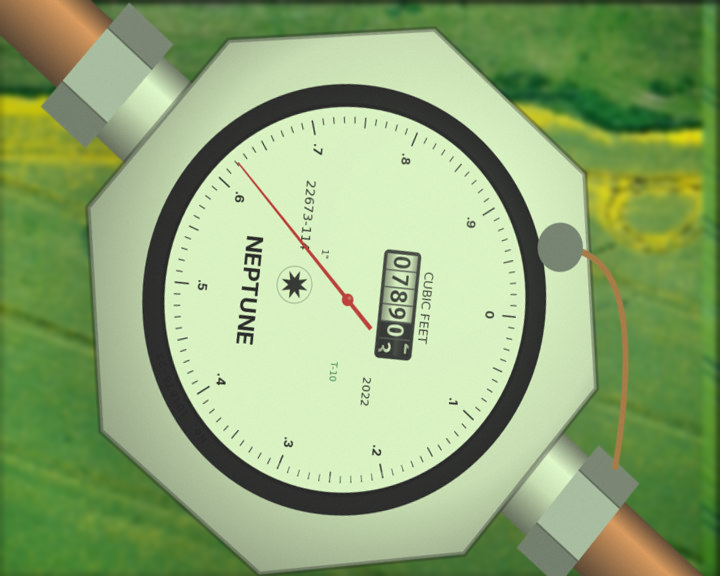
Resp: 78902.62 ft³
